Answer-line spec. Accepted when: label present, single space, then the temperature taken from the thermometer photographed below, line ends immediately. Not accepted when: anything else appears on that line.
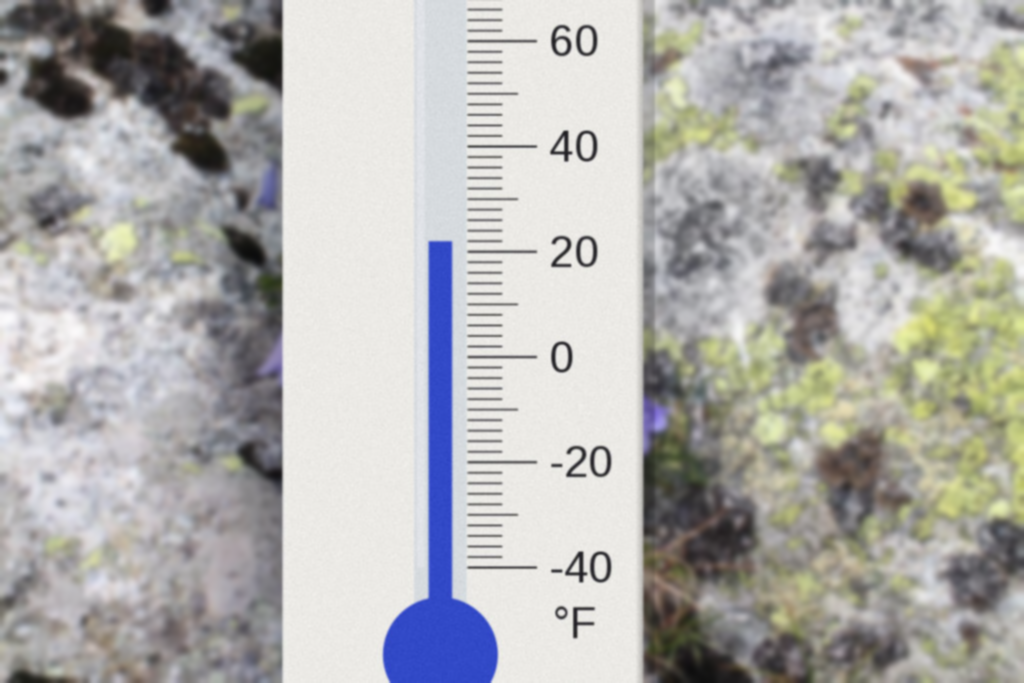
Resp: 22 °F
